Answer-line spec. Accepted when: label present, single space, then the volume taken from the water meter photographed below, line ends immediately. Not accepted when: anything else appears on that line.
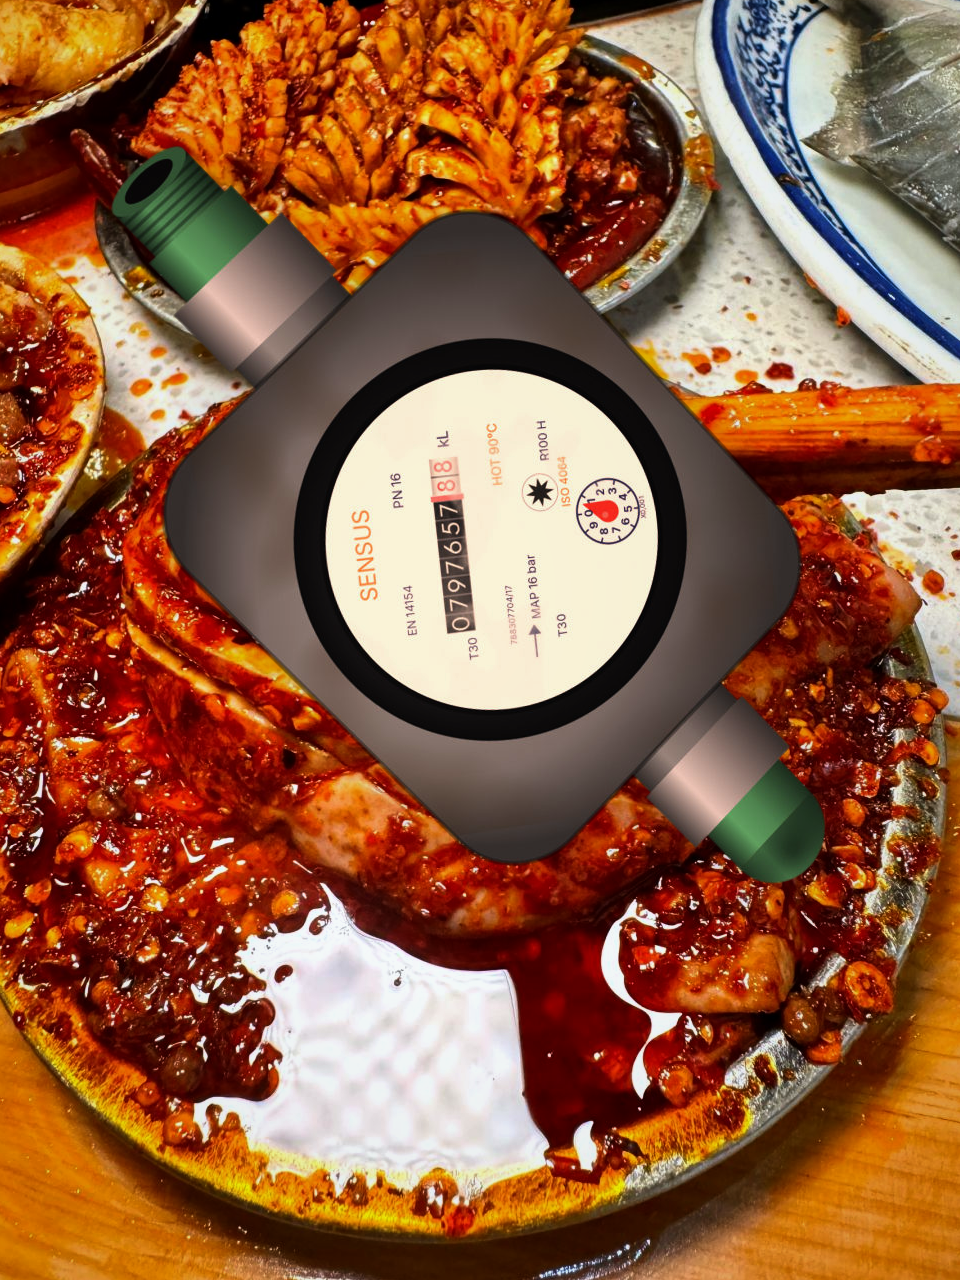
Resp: 797657.880 kL
